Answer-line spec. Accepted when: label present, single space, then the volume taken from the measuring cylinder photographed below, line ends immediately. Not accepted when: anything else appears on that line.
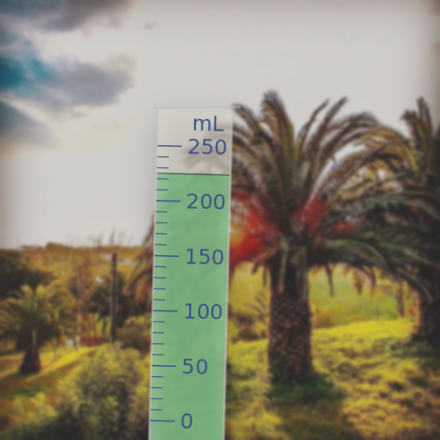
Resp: 225 mL
